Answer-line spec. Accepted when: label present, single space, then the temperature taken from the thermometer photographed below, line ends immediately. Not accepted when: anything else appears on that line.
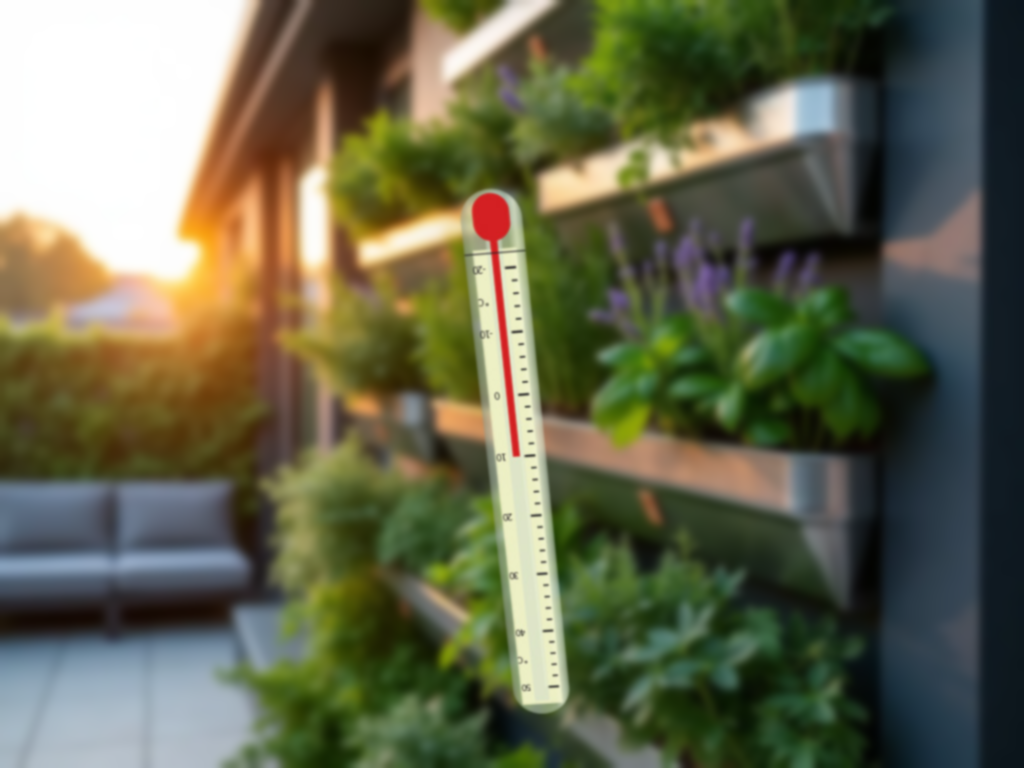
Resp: 10 °C
